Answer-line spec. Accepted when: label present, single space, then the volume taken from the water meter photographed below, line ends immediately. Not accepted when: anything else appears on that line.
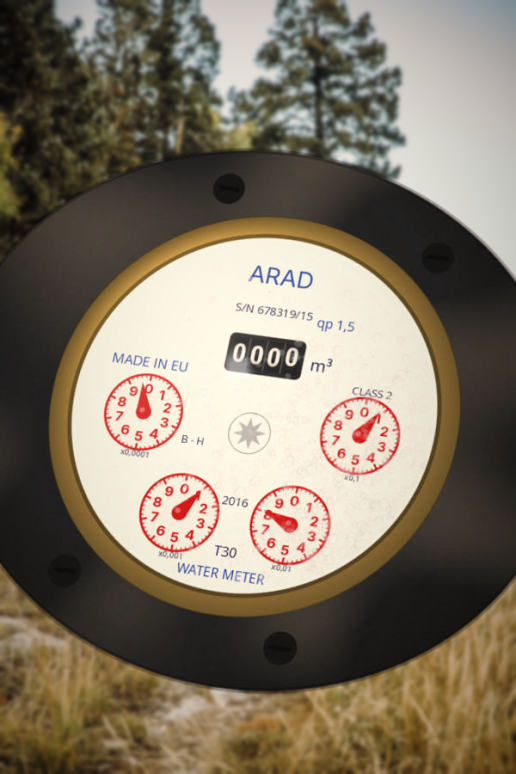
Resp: 0.0809 m³
